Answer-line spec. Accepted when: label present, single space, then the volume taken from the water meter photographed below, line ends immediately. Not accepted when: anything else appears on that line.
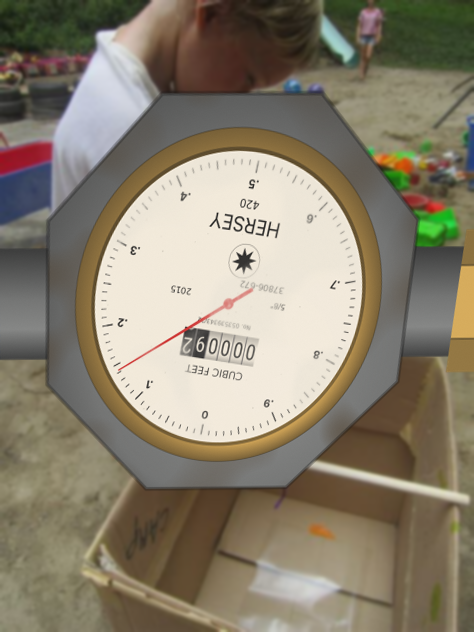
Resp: 92.14 ft³
